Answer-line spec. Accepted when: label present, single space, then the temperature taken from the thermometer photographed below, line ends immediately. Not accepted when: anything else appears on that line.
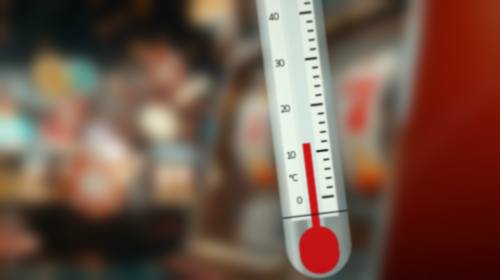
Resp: 12 °C
